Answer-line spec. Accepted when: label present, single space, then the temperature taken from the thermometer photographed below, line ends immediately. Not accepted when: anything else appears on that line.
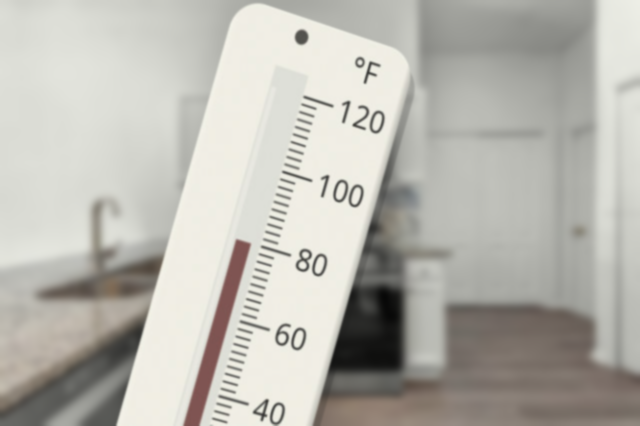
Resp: 80 °F
